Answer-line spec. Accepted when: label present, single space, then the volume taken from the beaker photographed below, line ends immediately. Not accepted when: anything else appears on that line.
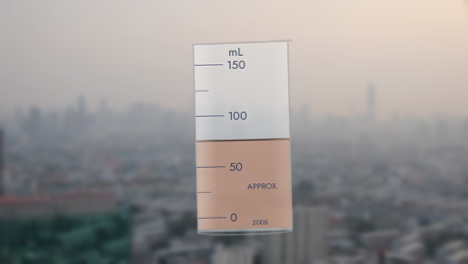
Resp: 75 mL
